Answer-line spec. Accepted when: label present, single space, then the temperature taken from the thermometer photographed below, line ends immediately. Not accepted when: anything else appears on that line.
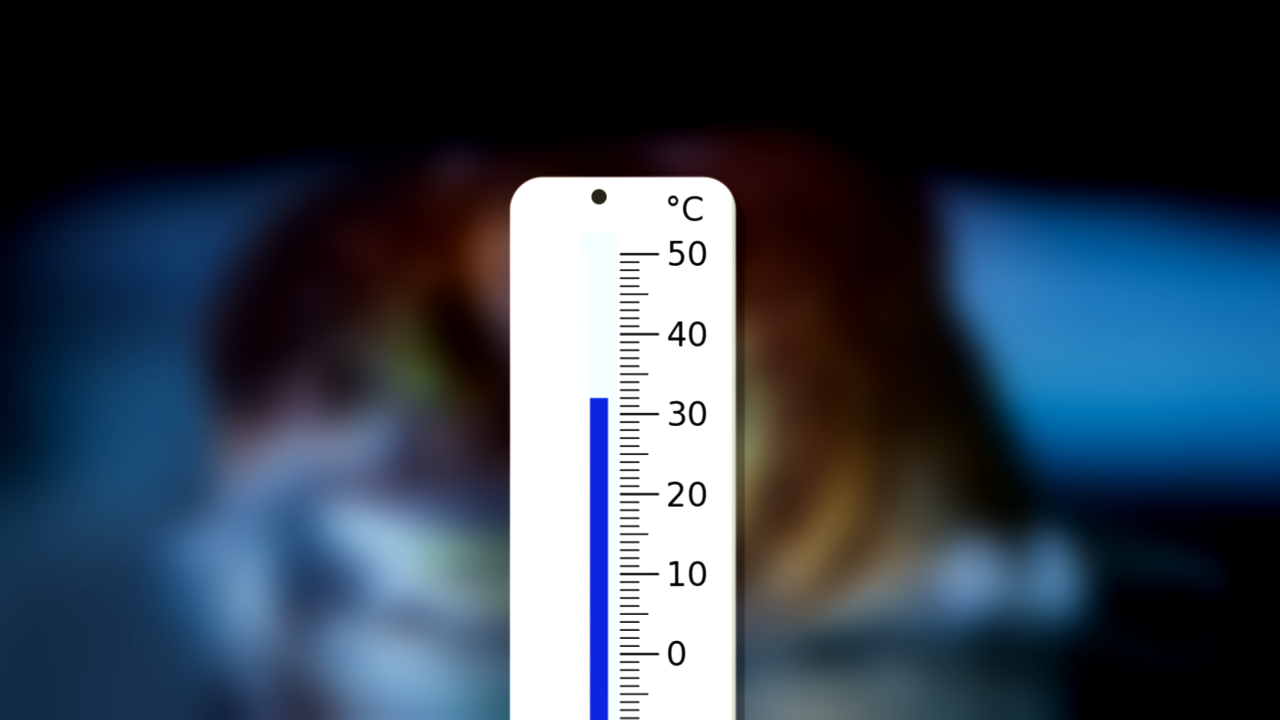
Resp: 32 °C
